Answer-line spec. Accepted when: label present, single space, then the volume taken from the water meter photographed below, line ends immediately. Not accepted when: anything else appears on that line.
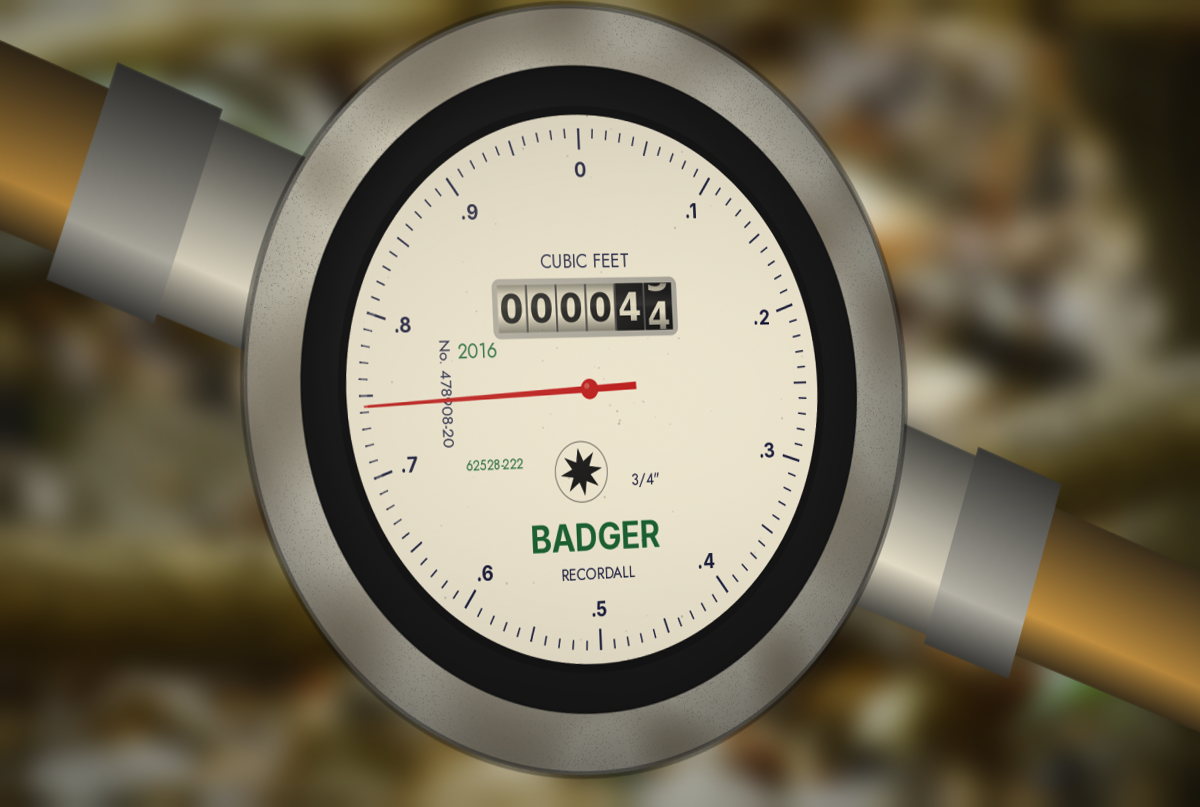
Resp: 43.74 ft³
